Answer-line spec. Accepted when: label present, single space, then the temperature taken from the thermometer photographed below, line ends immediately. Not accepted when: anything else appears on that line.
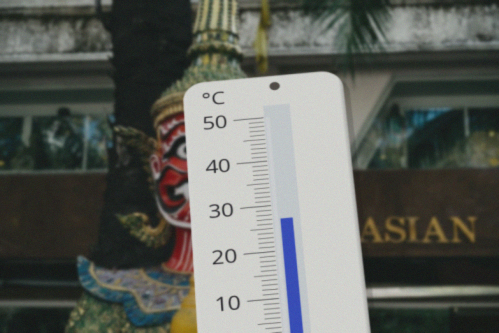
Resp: 27 °C
